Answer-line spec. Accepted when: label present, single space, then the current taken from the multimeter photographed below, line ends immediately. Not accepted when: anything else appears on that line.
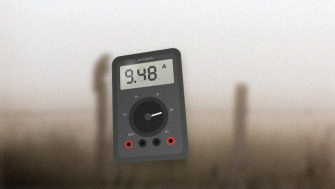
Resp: 9.48 A
